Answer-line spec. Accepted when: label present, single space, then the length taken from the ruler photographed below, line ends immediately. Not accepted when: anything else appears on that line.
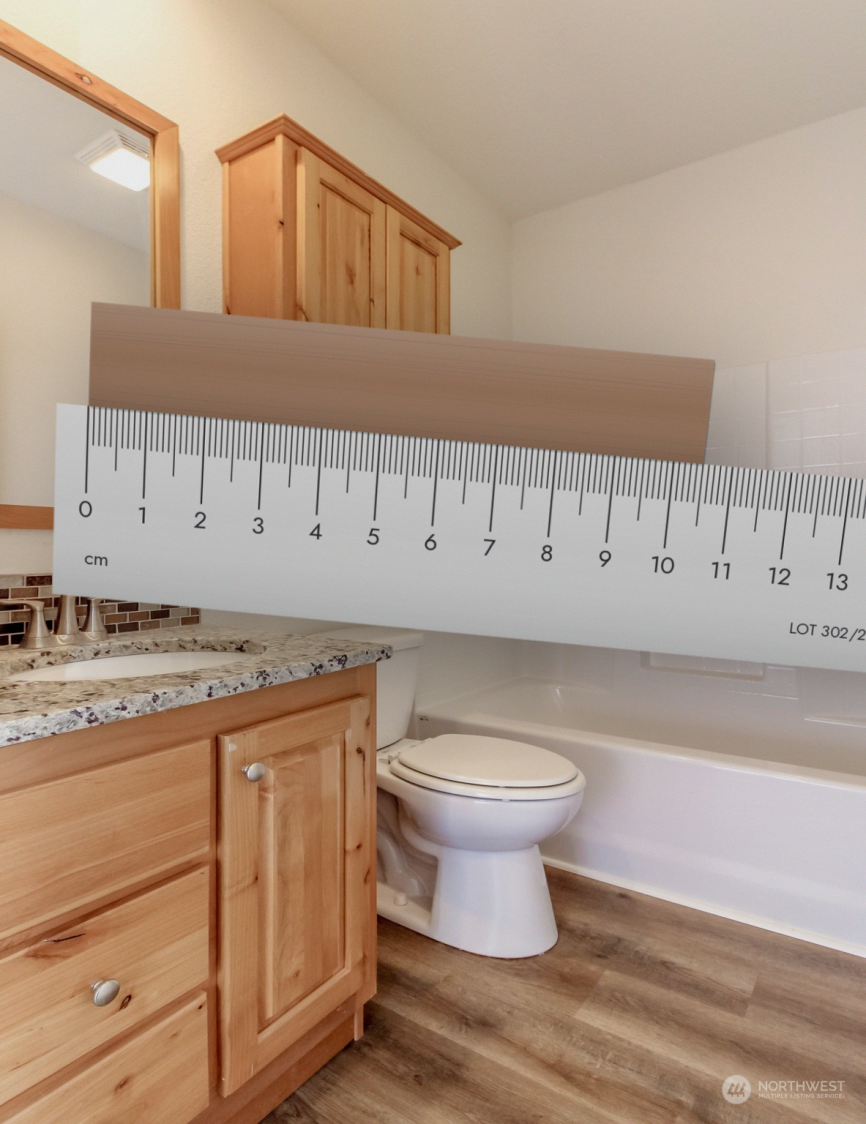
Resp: 10.5 cm
